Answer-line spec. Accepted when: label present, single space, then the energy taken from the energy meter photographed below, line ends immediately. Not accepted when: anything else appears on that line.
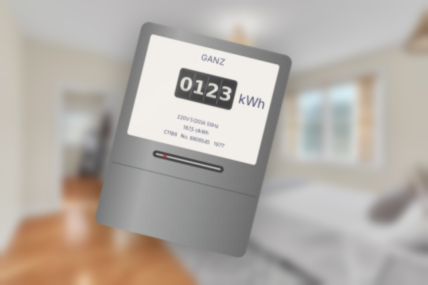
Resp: 123 kWh
